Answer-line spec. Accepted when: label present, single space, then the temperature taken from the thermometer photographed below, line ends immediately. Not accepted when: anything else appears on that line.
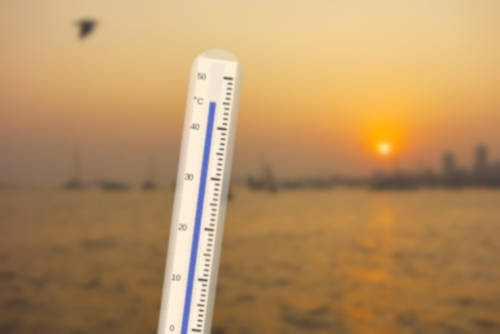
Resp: 45 °C
